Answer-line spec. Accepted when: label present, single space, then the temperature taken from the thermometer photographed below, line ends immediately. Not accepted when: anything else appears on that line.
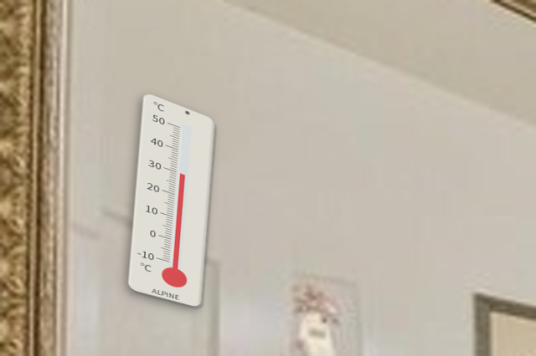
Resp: 30 °C
